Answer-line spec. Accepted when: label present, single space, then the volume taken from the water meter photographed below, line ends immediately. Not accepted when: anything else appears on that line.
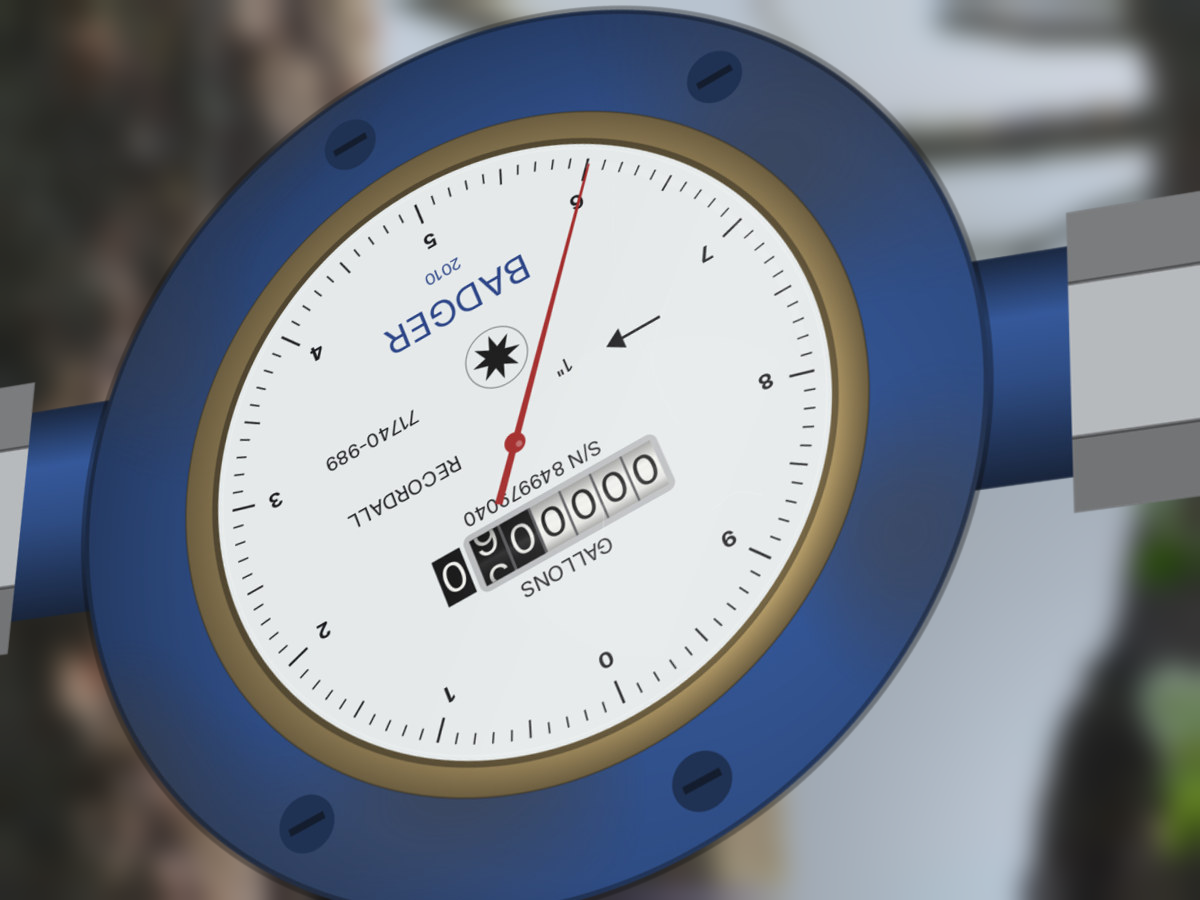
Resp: 56.0 gal
